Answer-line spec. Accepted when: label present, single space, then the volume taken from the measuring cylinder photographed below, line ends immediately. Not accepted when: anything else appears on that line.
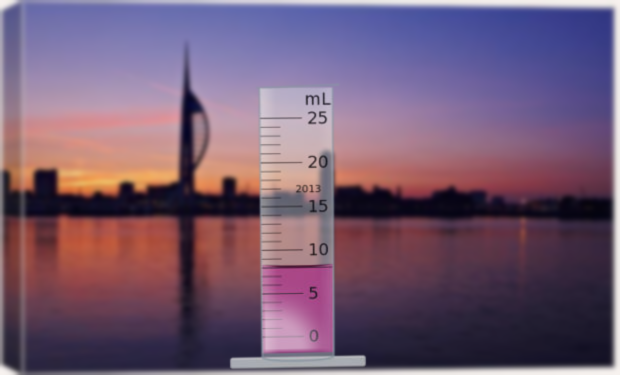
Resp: 8 mL
